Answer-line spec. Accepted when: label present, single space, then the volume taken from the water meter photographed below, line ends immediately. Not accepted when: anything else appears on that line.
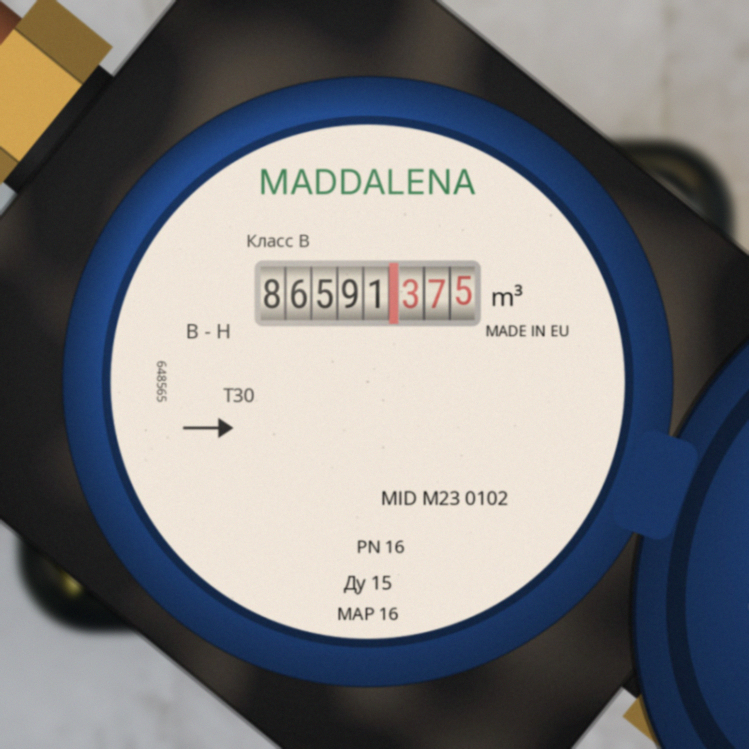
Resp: 86591.375 m³
